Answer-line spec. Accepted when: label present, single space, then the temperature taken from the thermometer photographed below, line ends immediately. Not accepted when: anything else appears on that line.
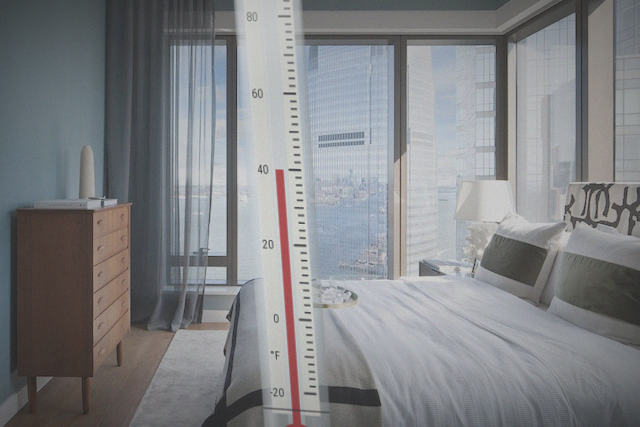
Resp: 40 °F
